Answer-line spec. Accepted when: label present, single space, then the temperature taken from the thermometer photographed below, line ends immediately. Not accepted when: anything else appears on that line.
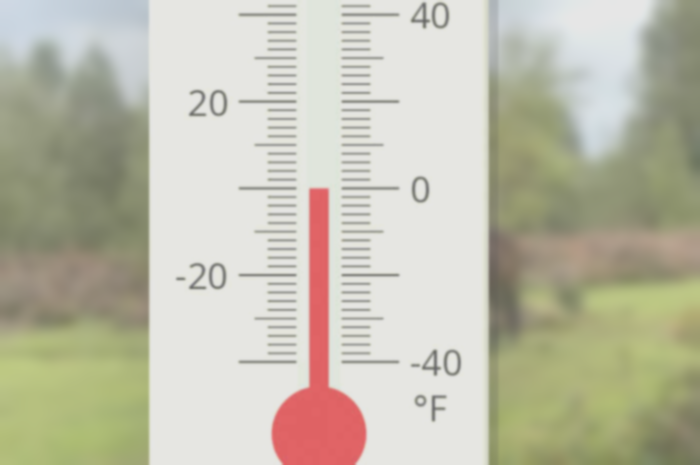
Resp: 0 °F
